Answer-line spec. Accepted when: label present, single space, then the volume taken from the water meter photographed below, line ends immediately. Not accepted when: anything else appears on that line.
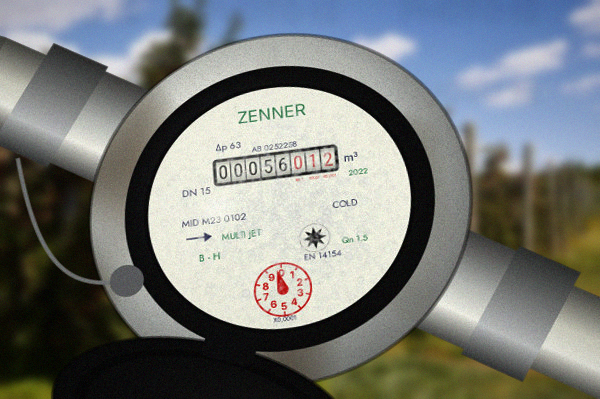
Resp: 56.0119 m³
